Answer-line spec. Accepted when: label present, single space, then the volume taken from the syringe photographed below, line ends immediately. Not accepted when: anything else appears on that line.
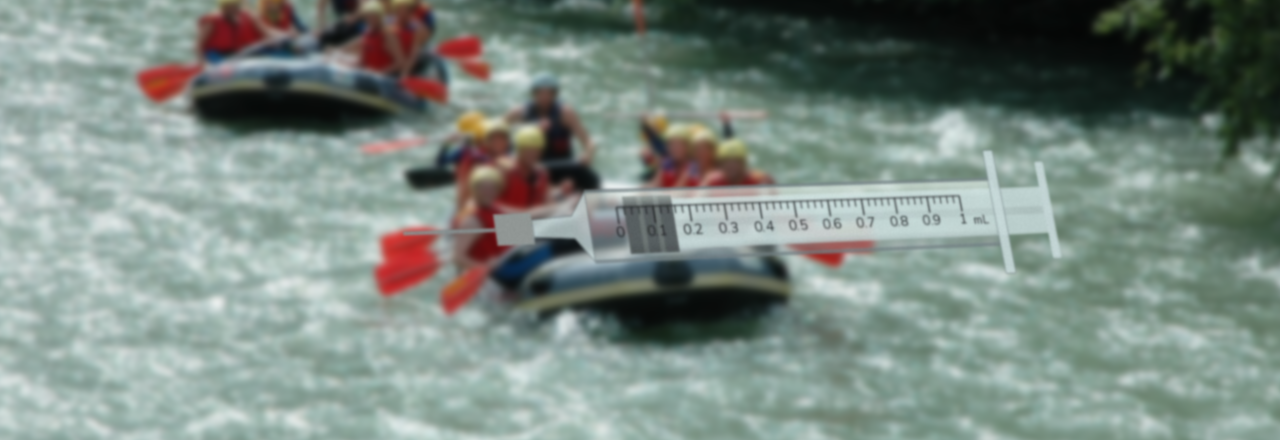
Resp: 0.02 mL
